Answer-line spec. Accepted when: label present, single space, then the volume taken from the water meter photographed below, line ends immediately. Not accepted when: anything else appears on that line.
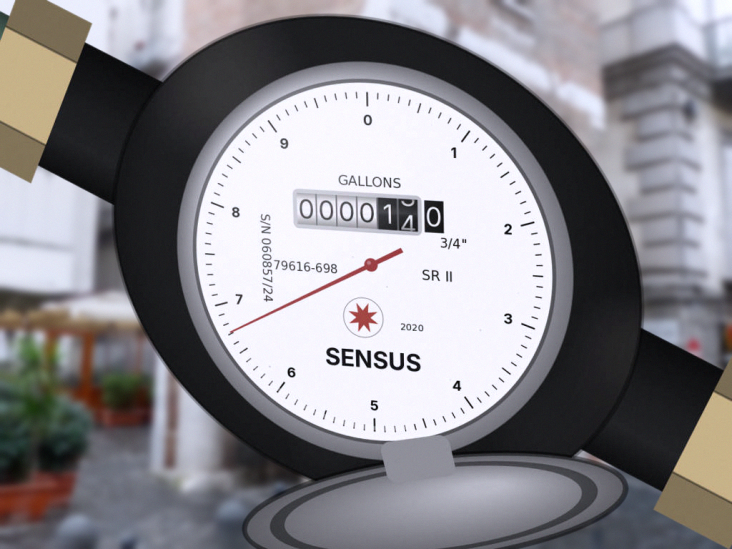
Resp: 136.7 gal
